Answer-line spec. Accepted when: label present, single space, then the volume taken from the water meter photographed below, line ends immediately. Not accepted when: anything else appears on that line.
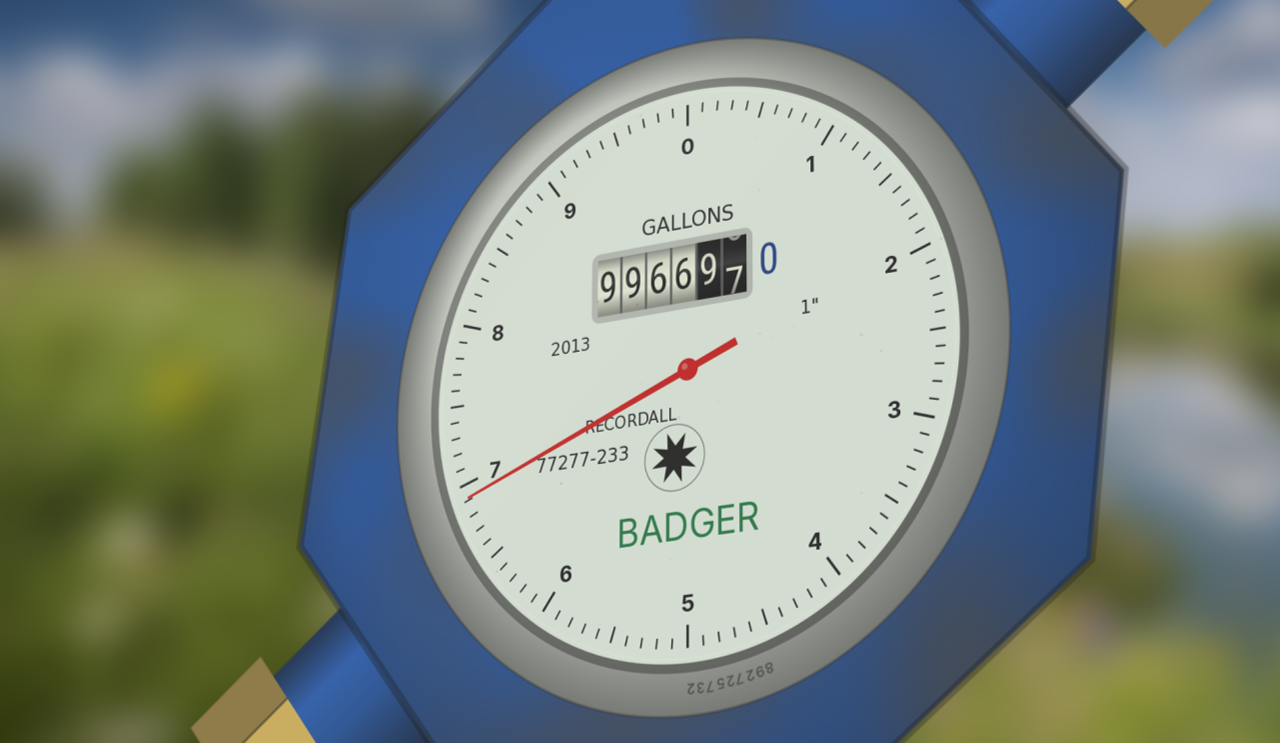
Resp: 9966966.9 gal
